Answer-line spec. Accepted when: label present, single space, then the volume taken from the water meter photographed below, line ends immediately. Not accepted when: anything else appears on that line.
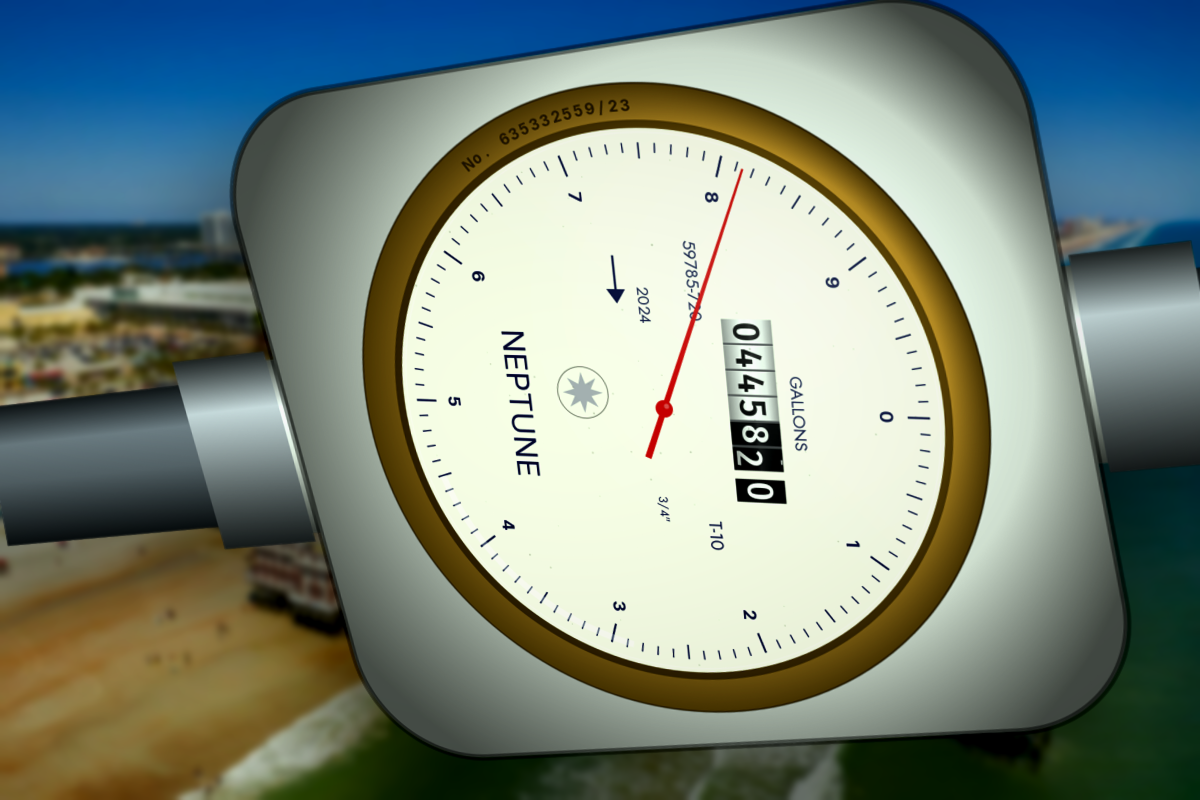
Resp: 445818.1 gal
